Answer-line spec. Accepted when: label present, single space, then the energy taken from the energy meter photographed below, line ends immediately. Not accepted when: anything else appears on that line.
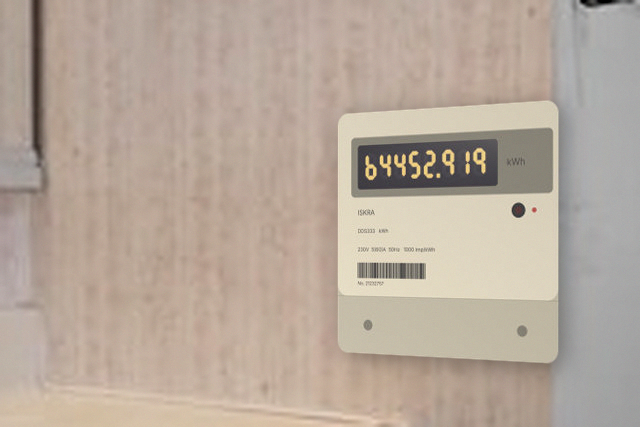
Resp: 64452.919 kWh
